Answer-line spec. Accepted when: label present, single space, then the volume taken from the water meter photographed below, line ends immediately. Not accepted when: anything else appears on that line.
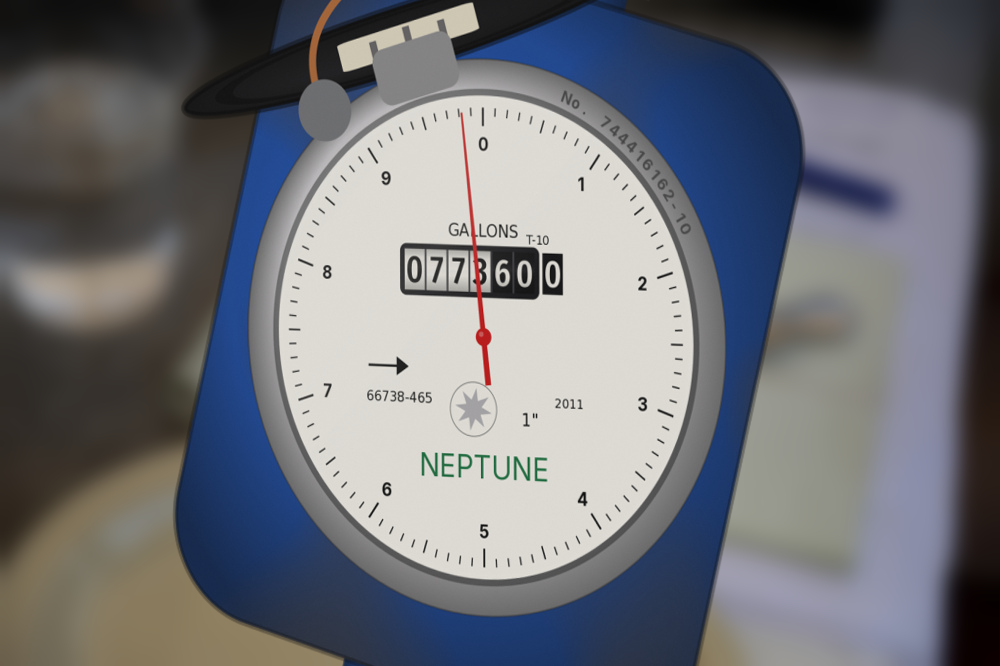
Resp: 773599.8 gal
